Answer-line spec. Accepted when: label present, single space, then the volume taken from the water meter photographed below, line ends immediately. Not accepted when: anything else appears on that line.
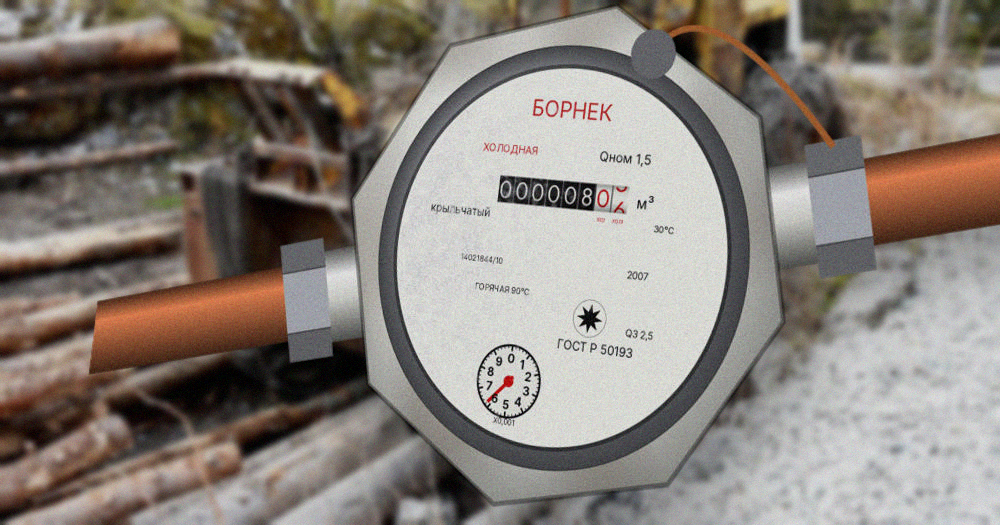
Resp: 8.056 m³
